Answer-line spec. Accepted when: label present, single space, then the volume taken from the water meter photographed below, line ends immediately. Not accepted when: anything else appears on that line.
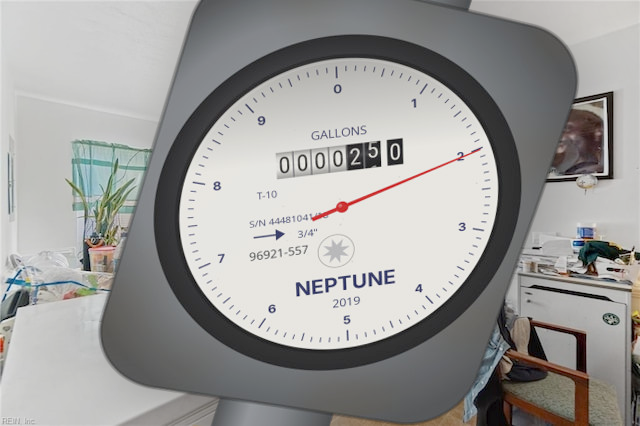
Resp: 252.0 gal
